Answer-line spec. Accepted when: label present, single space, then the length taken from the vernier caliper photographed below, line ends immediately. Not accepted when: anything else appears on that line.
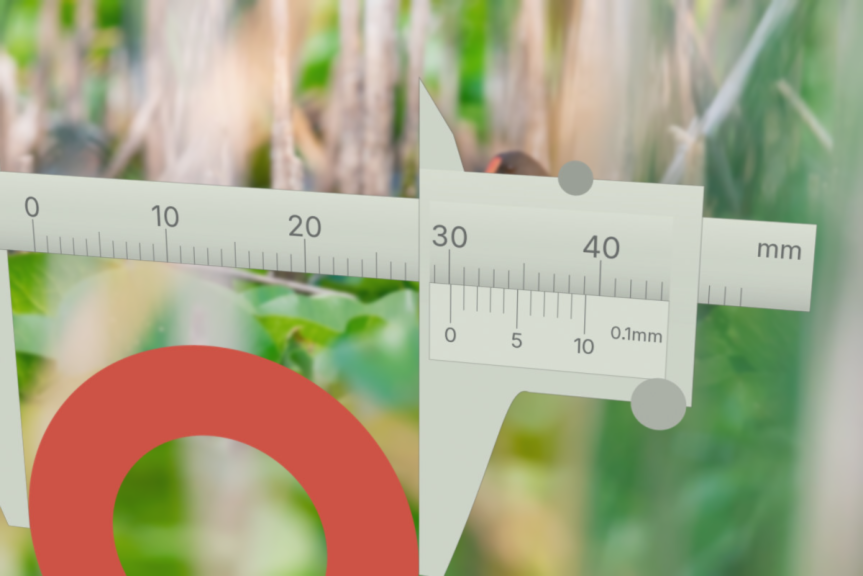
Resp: 30.1 mm
